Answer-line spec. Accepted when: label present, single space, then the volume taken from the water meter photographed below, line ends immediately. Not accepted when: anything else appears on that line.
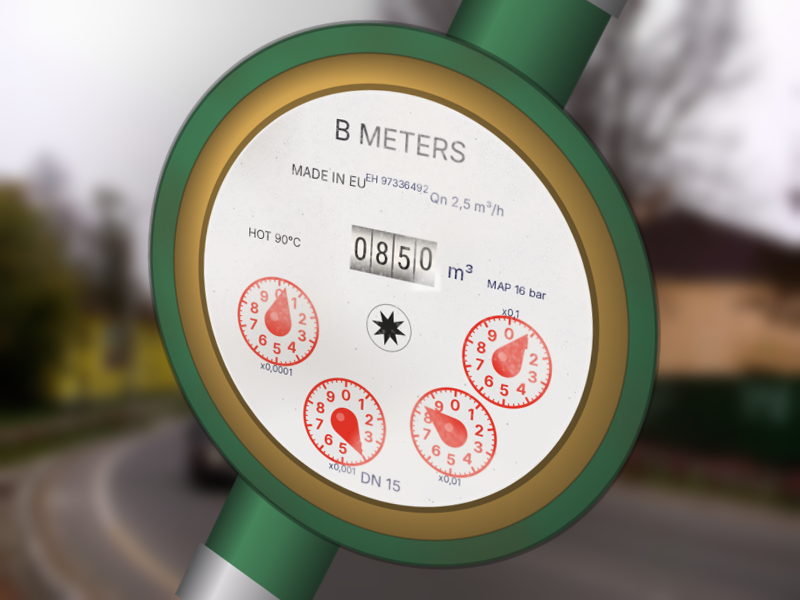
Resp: 850.0840 m³
